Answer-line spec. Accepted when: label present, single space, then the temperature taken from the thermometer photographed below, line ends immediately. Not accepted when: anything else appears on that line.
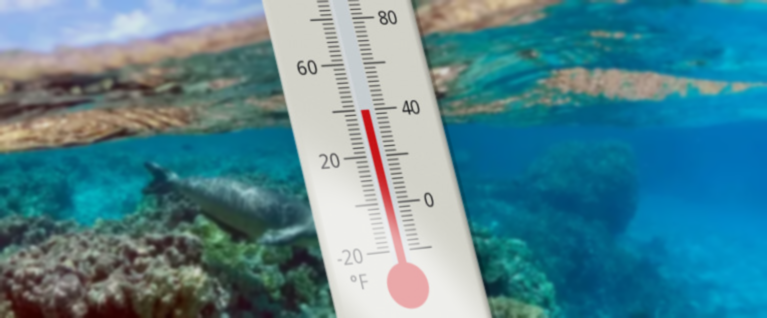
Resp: 40 °F
